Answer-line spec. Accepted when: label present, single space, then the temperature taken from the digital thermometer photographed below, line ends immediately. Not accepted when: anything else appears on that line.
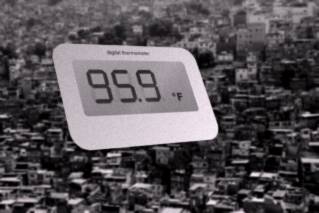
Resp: 95.9 °F
